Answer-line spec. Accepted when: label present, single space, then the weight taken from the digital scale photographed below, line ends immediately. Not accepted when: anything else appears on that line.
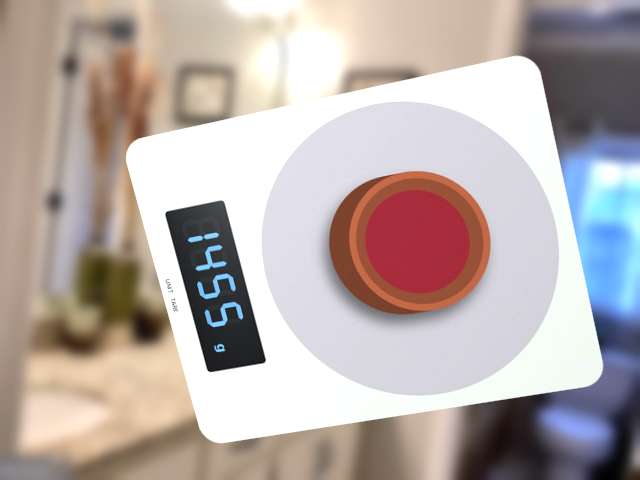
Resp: 1455 g
